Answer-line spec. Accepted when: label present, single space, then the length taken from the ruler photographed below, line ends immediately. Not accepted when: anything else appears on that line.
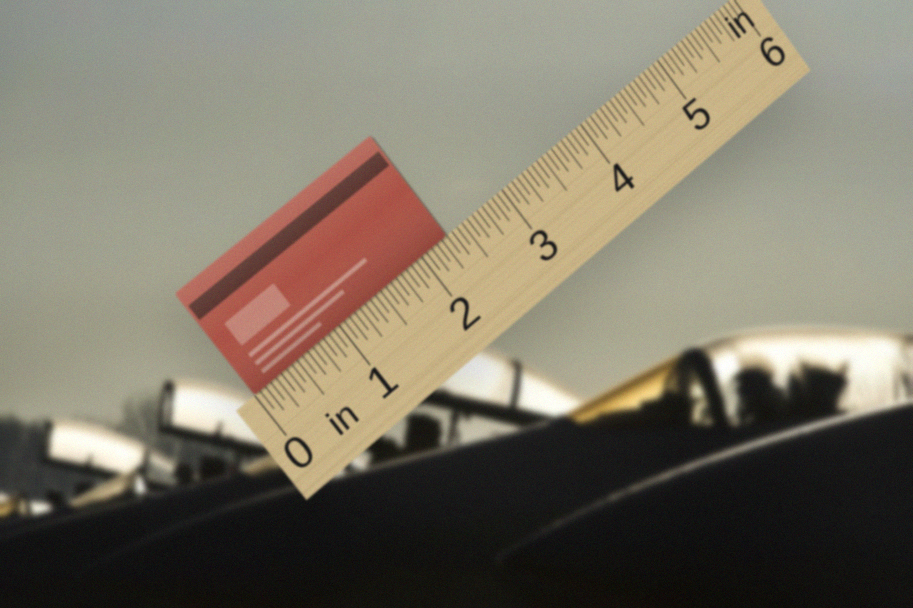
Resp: 2.3125 in
